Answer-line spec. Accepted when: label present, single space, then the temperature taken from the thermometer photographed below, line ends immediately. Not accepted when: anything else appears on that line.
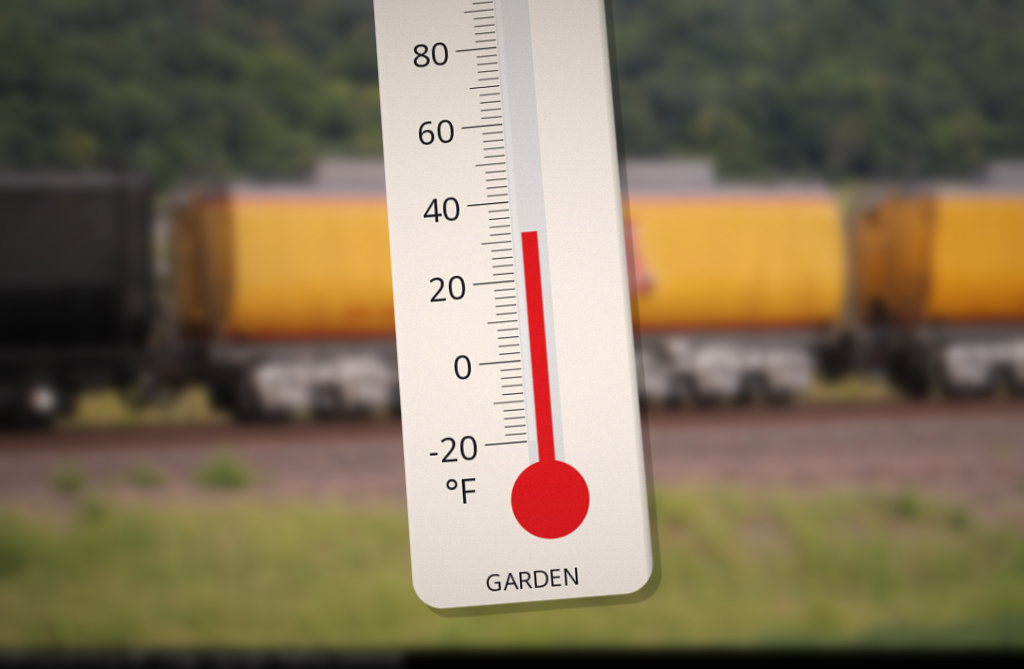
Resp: 32 °F
